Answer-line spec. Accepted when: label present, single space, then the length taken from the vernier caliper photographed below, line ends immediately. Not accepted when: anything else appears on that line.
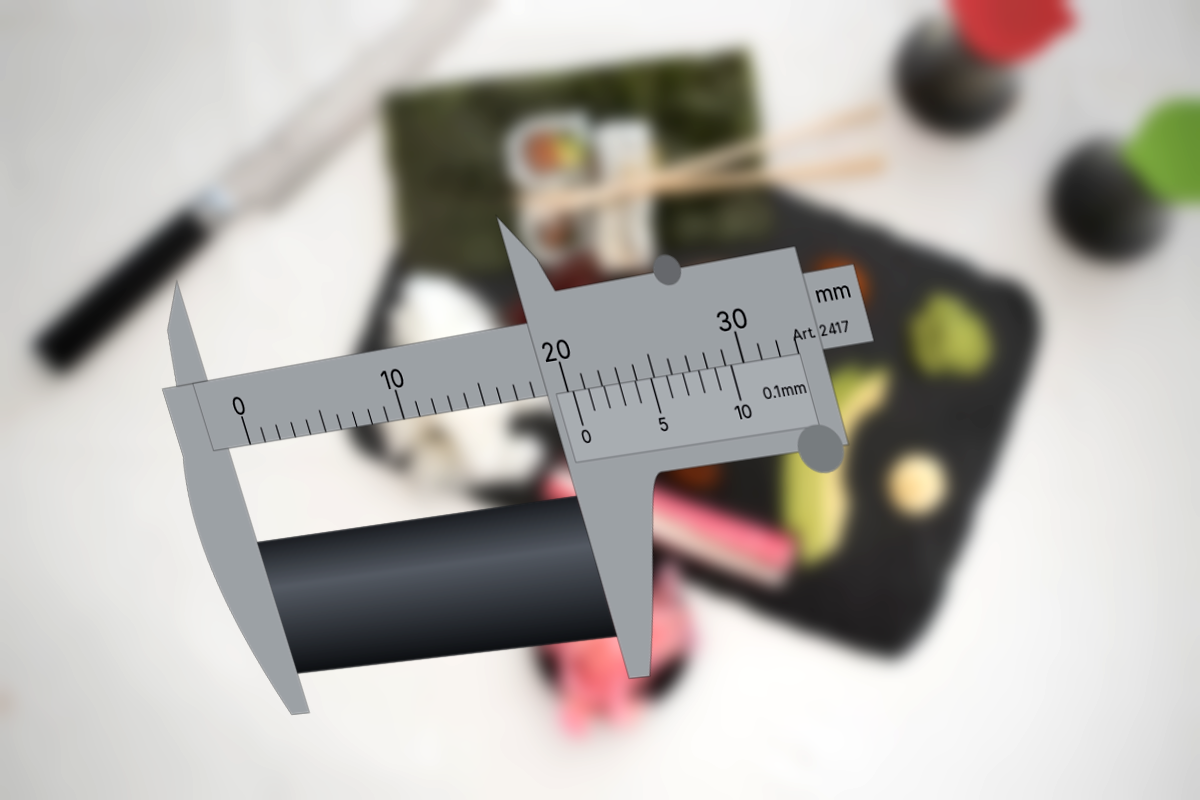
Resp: 20.3 mm
